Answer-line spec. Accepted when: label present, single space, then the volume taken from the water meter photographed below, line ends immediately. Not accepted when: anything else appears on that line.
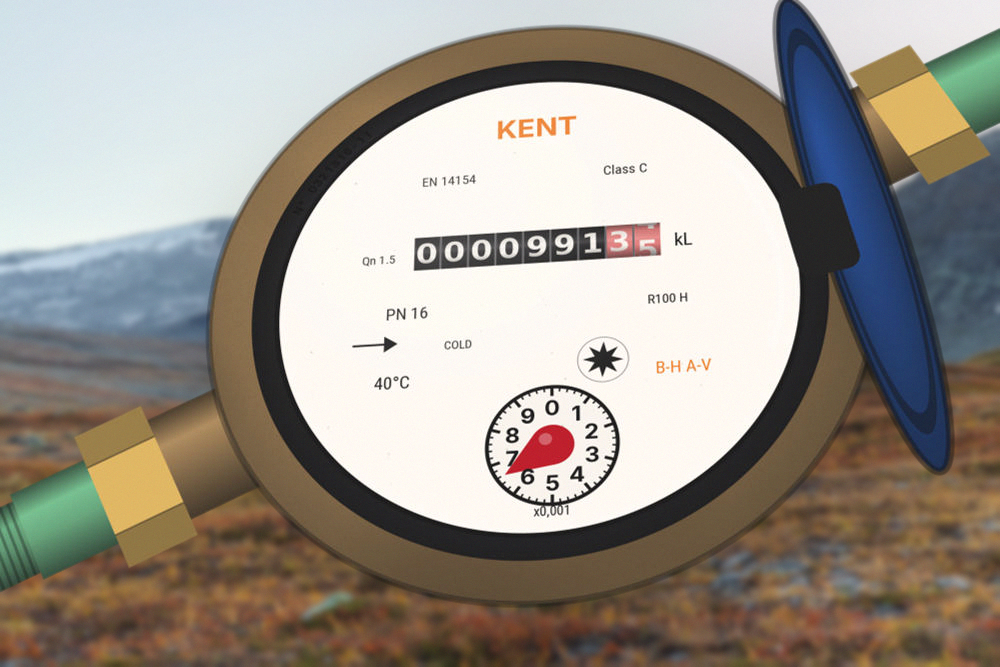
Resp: 991.346 kL
